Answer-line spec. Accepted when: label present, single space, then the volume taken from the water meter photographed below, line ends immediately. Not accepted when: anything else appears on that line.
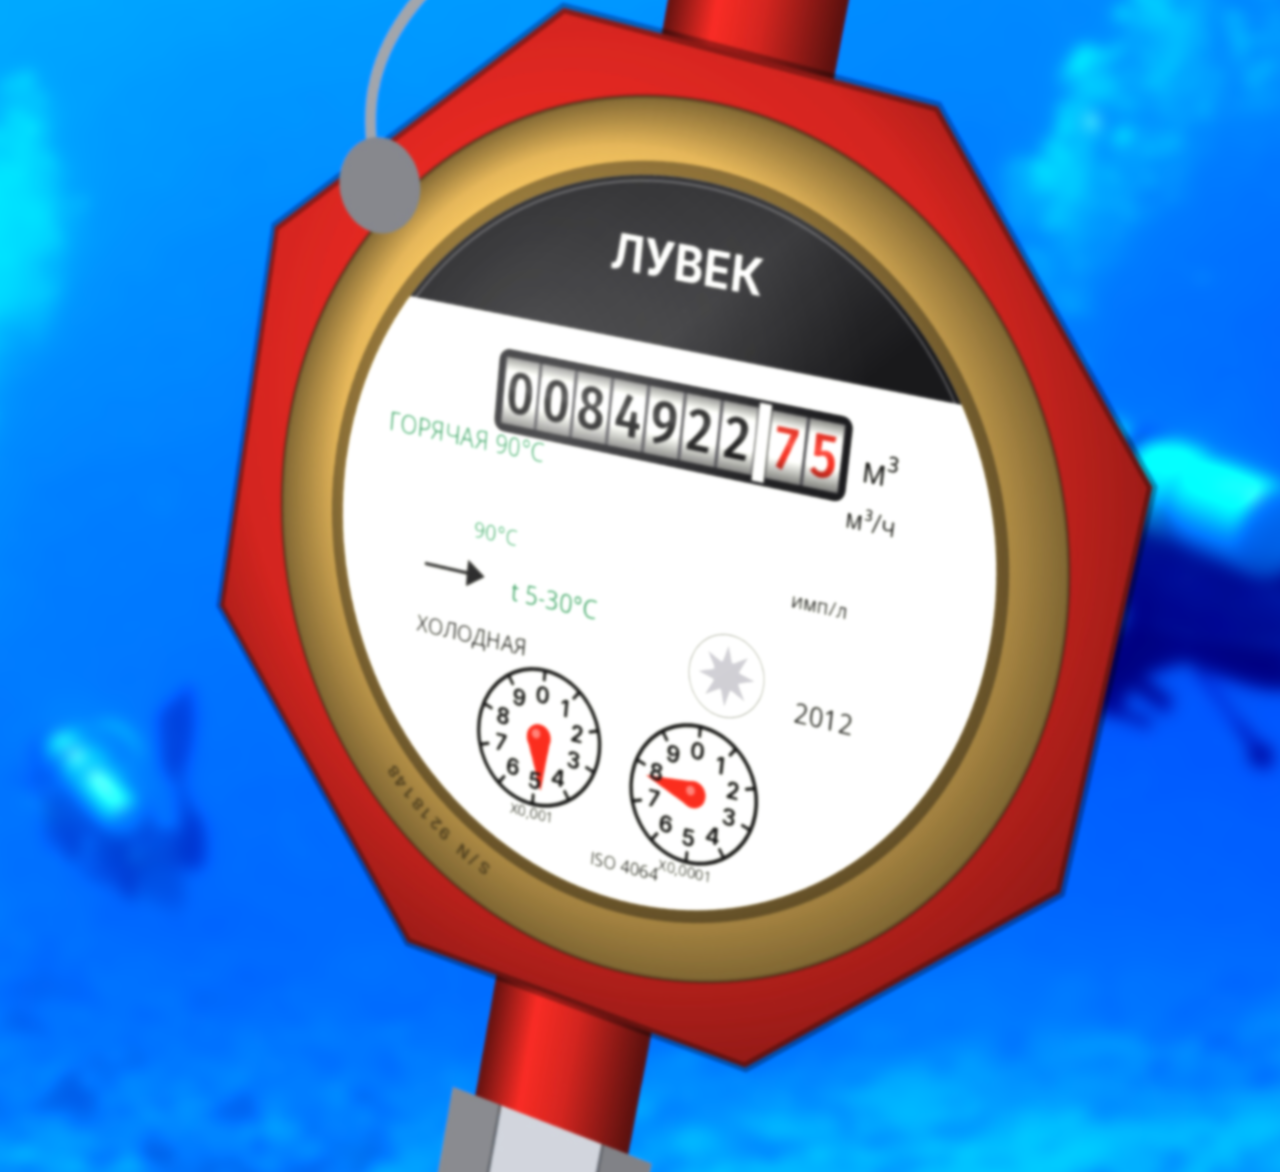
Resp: 84922.7547 m³
